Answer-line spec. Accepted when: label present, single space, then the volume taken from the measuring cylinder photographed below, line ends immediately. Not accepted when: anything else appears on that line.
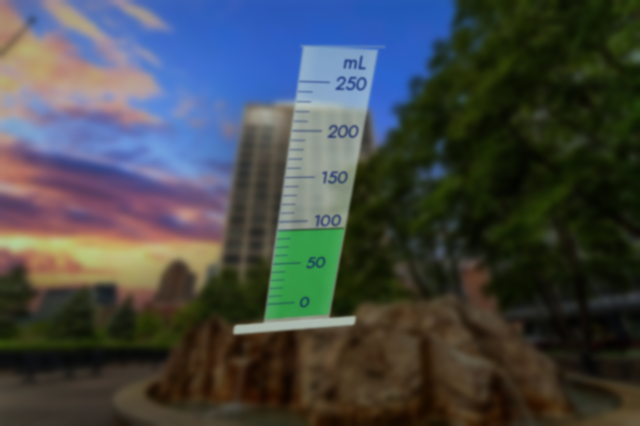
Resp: 90 mL
